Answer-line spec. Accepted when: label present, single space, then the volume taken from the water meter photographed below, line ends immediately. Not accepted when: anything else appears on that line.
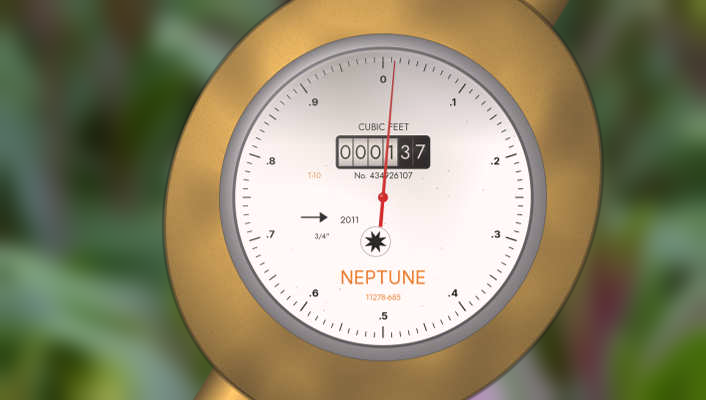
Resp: 137.01 ft³
